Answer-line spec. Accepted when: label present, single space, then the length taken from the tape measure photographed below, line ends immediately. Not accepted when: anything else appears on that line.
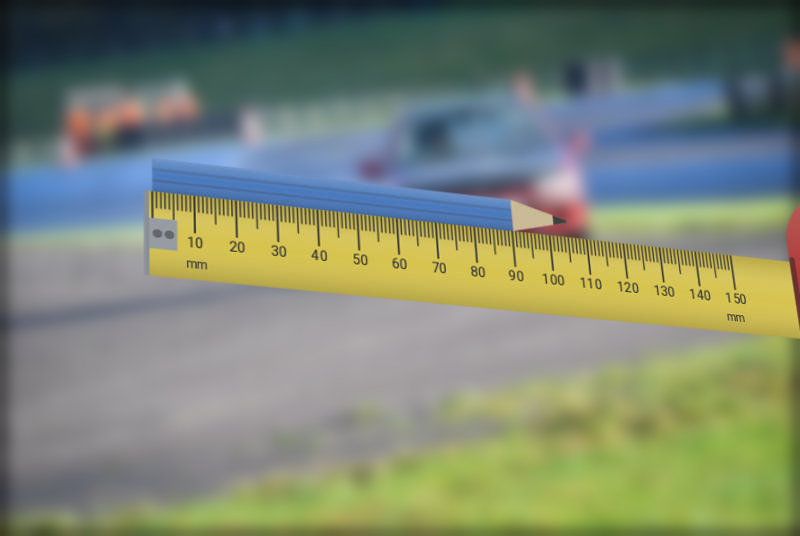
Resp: 105 mm
